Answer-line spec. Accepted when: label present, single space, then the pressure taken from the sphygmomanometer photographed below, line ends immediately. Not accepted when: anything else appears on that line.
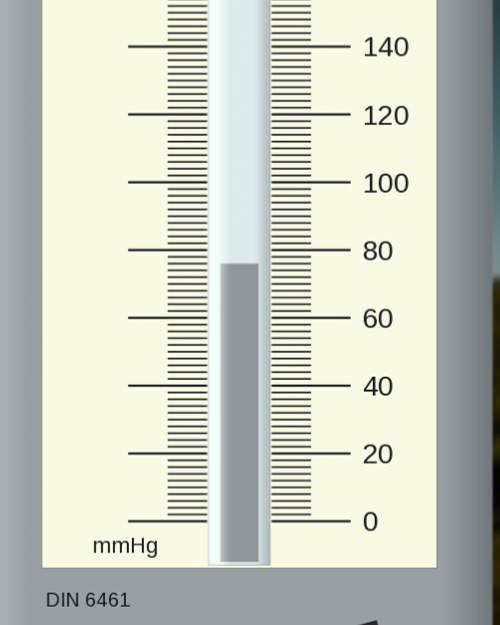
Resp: 76 mmHg
